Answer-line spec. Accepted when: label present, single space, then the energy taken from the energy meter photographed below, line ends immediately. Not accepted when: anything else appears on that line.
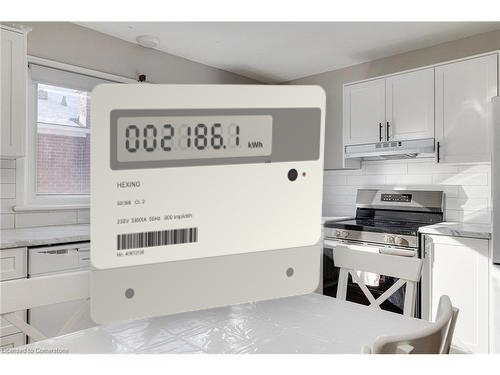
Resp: 2186.1 kWh
